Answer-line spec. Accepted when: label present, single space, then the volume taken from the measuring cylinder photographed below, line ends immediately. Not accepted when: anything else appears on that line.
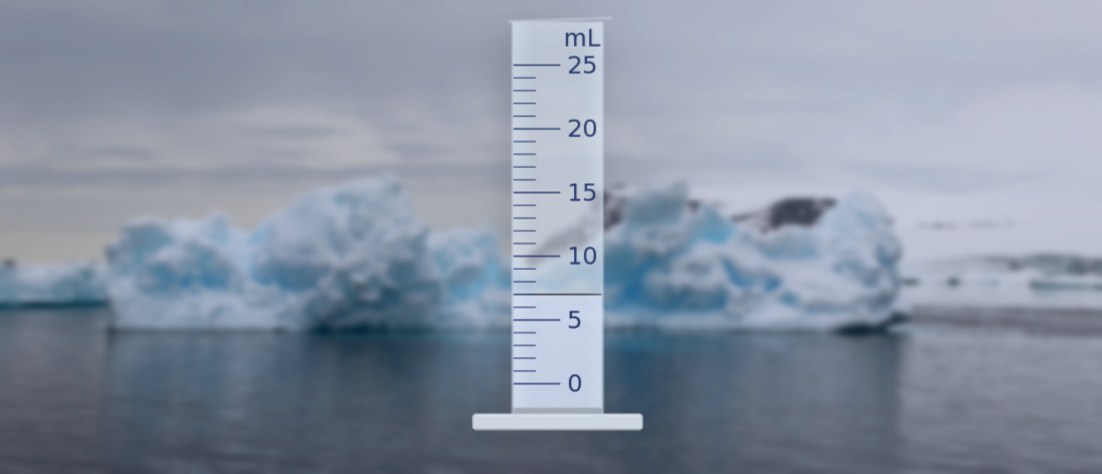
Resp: 7 mL
